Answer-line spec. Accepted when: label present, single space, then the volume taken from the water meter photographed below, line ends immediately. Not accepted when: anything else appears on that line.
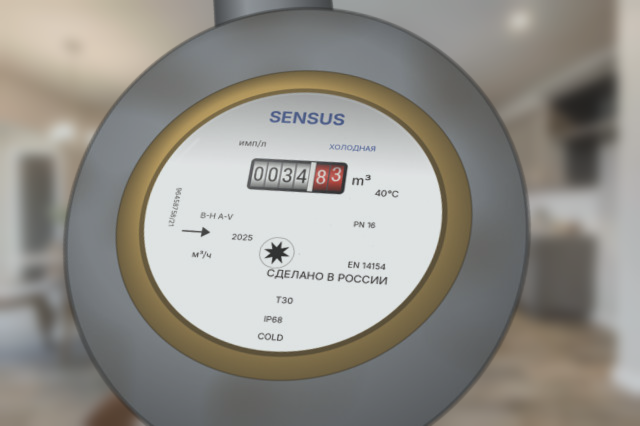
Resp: 34.83 m³
